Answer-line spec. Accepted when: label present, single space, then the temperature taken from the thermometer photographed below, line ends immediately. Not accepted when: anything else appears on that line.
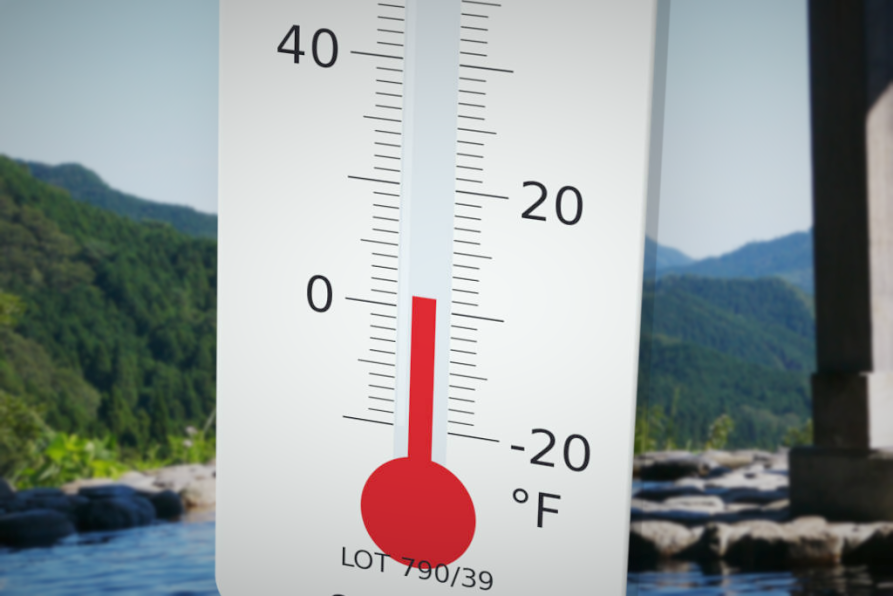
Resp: 2 °F
